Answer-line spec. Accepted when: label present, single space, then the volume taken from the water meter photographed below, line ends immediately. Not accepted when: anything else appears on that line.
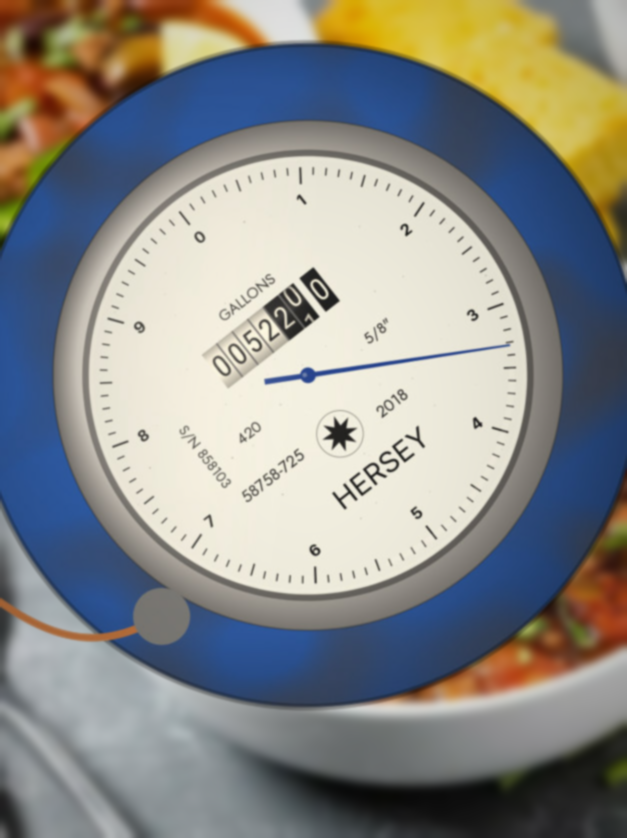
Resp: 52203.3 gal
